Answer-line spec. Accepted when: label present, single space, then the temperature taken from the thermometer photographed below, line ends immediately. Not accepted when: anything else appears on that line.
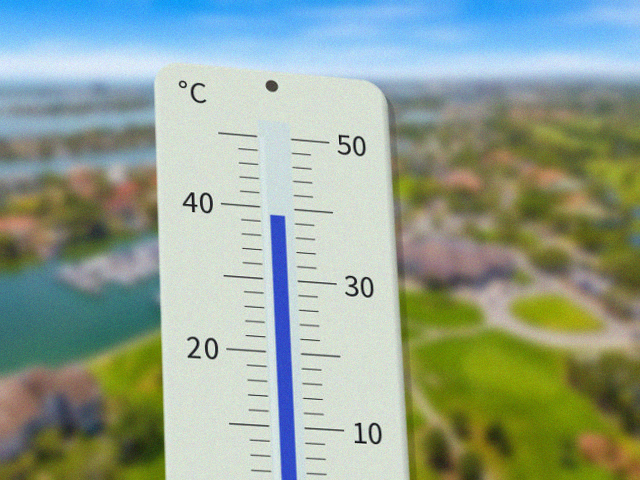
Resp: 39 °C
